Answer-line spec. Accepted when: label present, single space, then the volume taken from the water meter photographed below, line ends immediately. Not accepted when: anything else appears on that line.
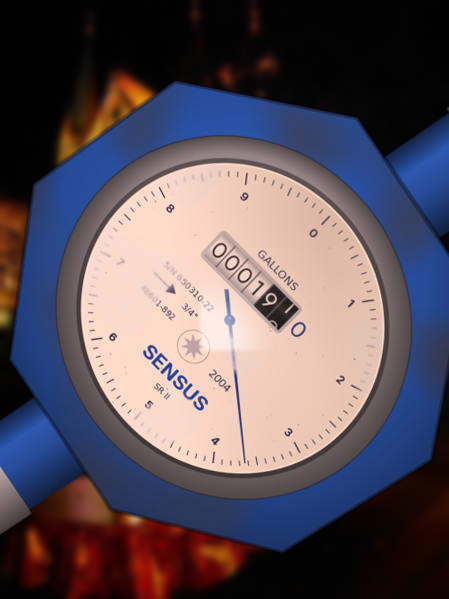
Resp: 1913.6 gal
